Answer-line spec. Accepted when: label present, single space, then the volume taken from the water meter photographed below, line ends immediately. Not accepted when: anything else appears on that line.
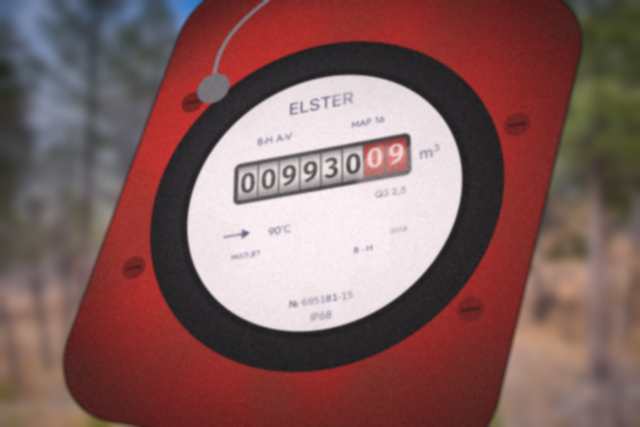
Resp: 9930.09 m³
